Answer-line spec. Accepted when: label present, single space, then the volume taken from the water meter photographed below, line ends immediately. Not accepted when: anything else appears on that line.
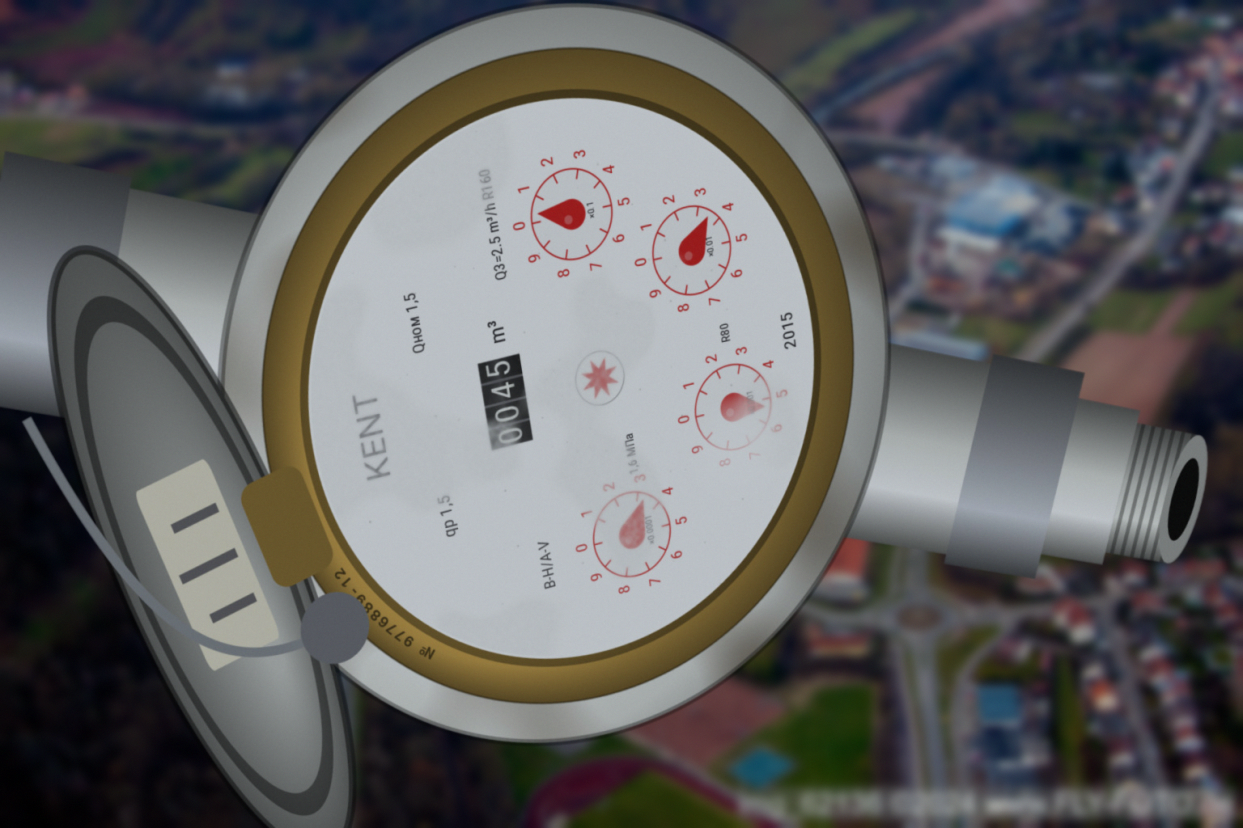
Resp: 45.0353 m³
